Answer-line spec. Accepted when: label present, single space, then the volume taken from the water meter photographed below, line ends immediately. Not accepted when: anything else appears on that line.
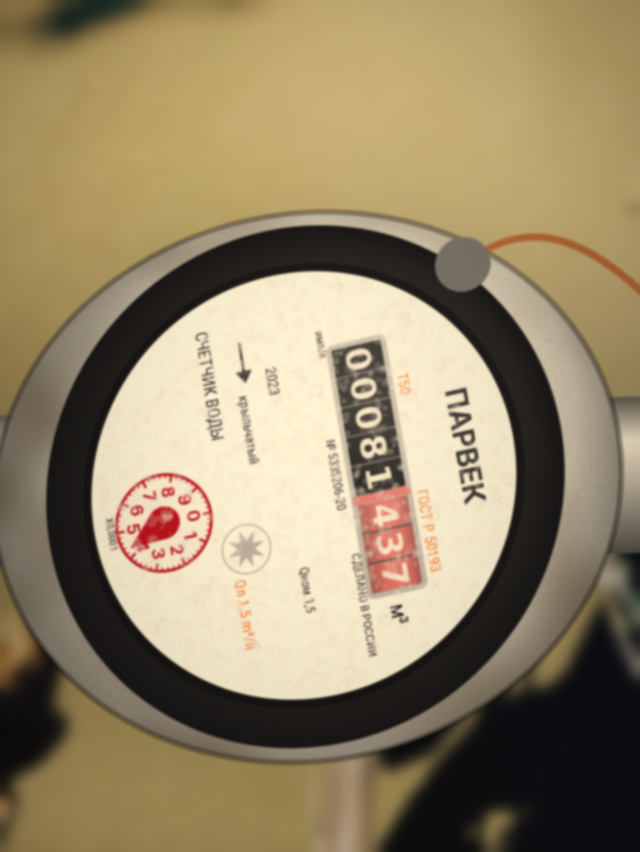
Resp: 81.4374 m³
